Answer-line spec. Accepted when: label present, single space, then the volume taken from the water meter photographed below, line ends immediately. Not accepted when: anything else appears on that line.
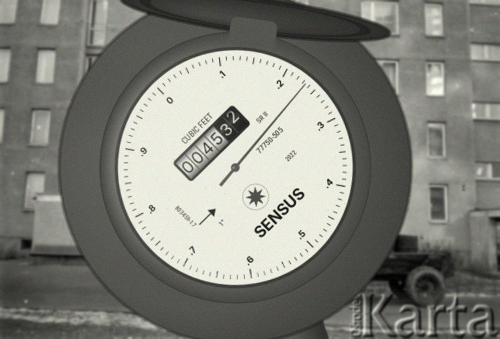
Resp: 4532.23 ft³
